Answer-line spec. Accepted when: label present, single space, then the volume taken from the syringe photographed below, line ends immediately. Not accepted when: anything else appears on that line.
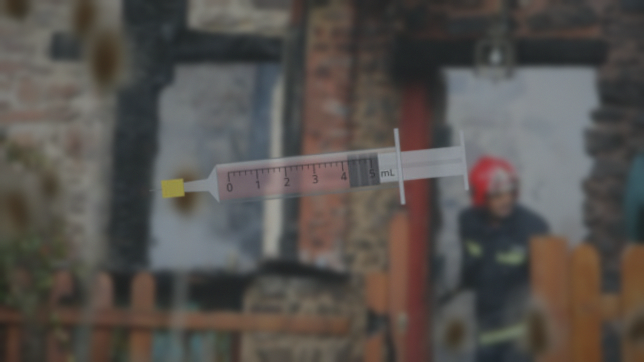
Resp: 4.2 mL
